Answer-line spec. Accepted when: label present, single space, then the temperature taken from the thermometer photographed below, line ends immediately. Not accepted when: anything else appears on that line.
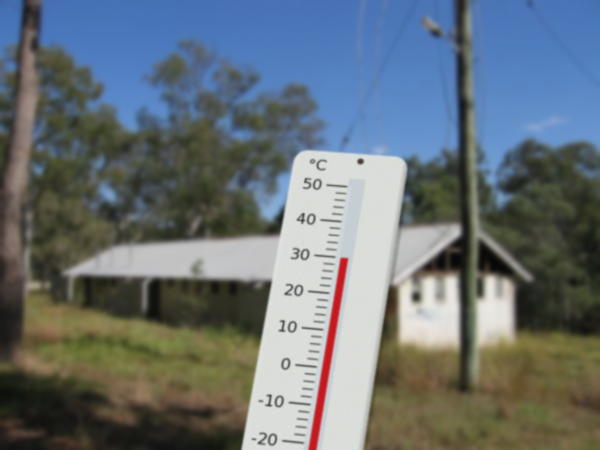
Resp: 30 °C
